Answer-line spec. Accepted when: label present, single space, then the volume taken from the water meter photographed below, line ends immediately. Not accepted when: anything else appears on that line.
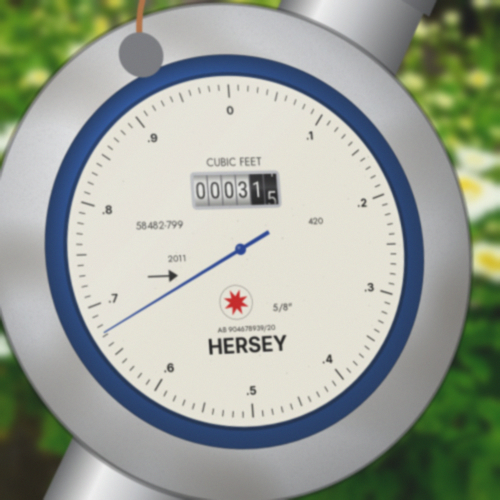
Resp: 314.67 ft³
